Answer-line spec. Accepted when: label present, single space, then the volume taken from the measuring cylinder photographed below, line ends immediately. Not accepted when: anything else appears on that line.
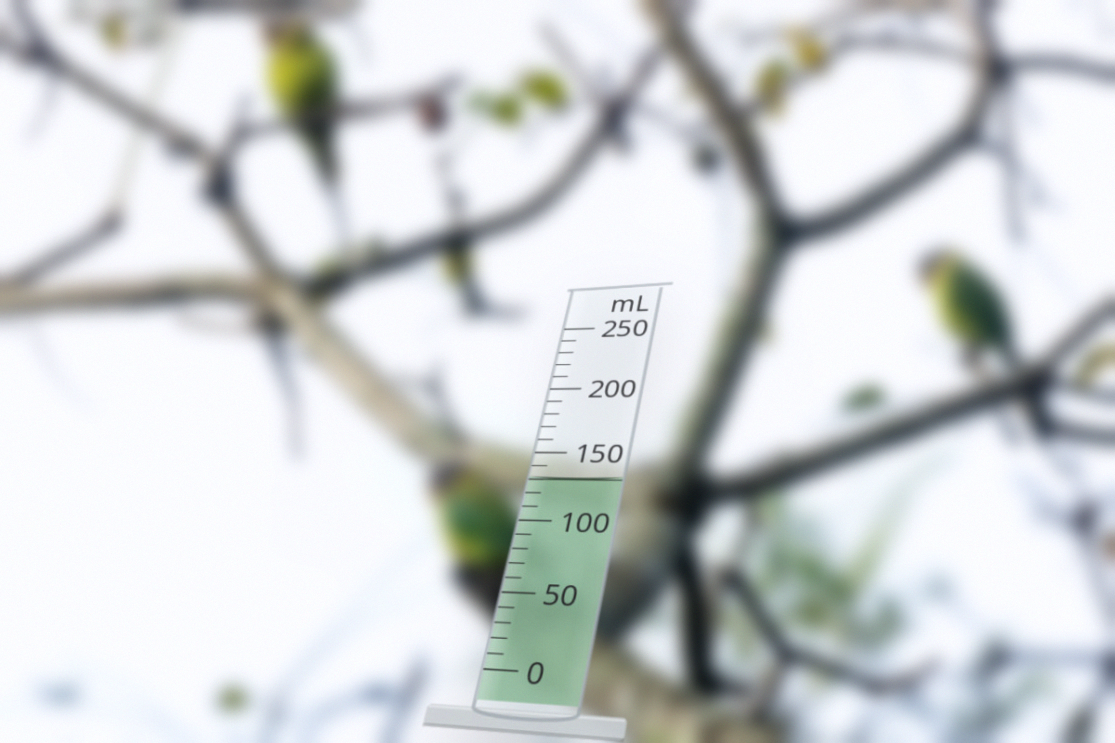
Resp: 130 mL
